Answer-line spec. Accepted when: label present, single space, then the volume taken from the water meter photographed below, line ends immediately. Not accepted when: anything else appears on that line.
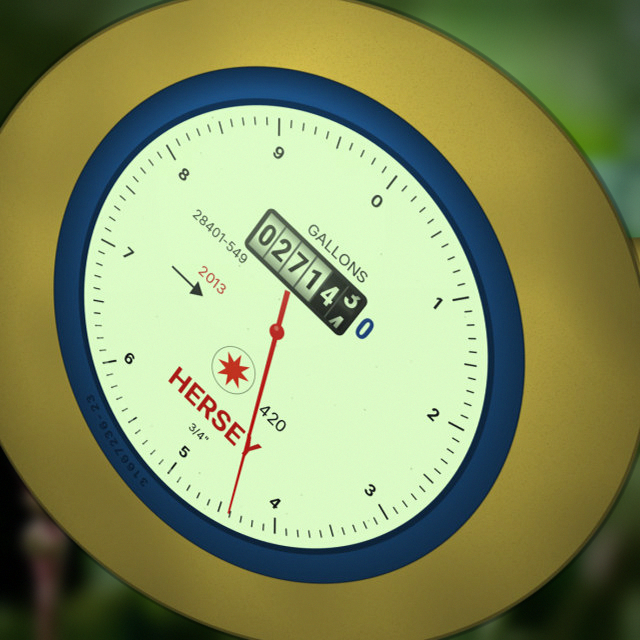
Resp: 271434.4 gal
